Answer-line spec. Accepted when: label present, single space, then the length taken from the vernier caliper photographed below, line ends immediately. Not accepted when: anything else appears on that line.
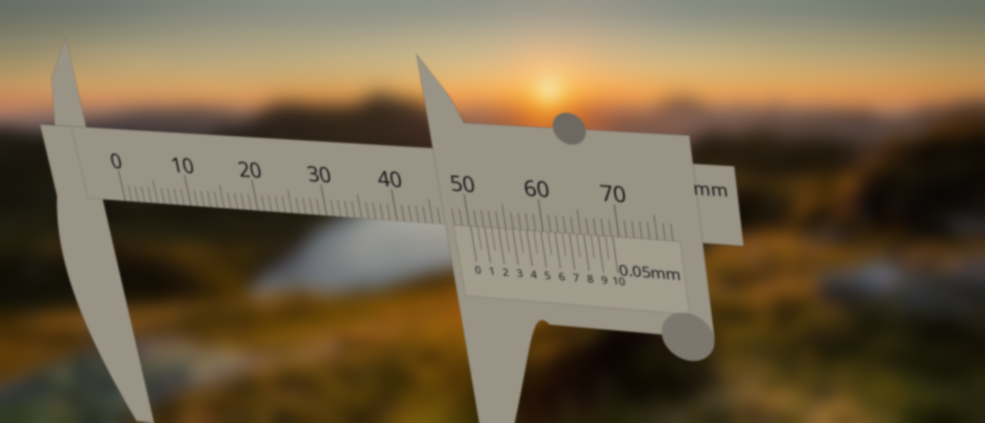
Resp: 50.2 mm
